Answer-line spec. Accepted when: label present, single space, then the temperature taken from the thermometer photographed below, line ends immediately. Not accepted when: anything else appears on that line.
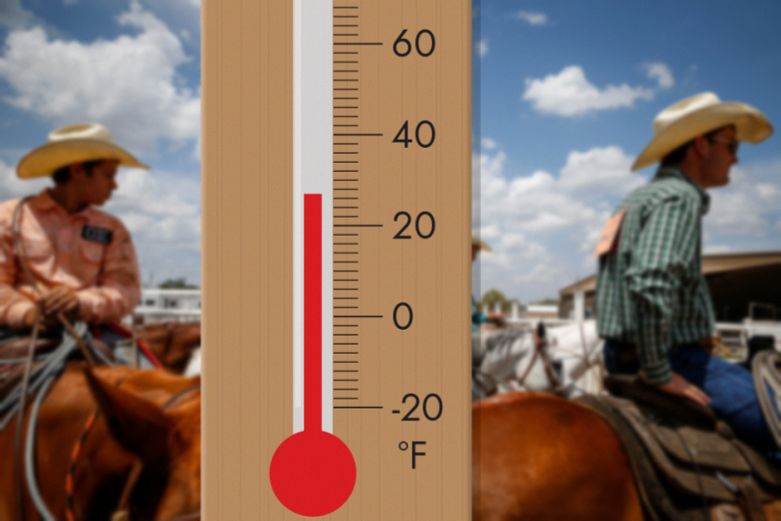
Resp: 27 °F
